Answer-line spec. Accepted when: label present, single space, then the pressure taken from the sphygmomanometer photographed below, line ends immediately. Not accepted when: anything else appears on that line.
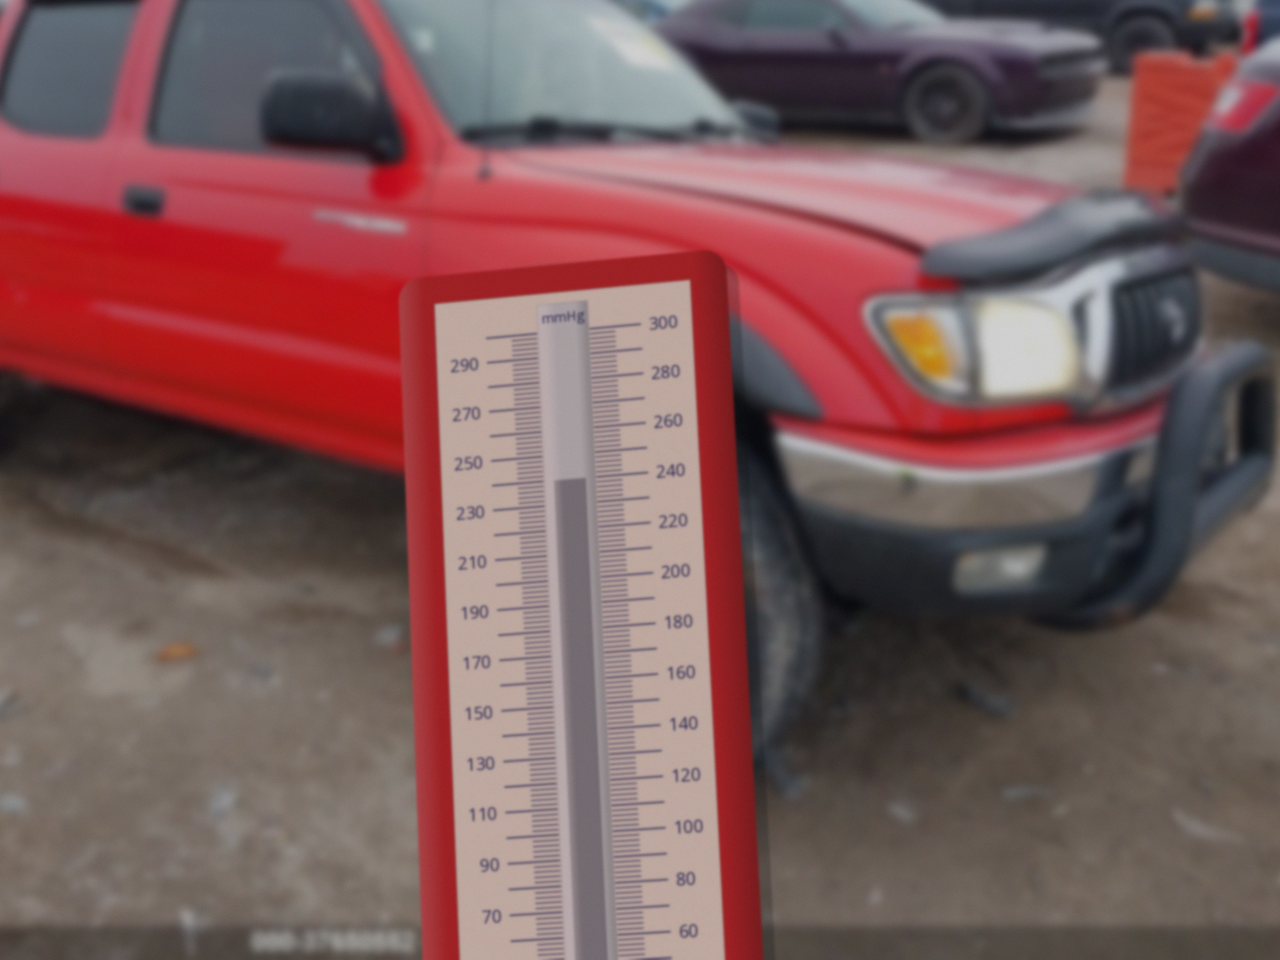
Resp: 240 mmHg
